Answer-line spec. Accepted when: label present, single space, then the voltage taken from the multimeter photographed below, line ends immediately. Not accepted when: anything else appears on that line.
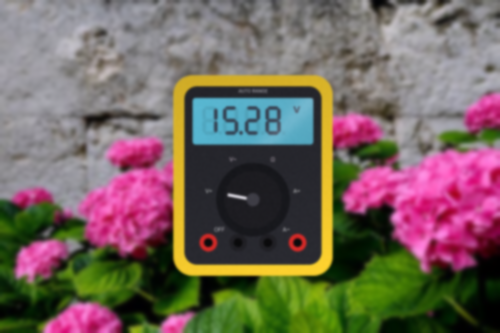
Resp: 15.28 V
